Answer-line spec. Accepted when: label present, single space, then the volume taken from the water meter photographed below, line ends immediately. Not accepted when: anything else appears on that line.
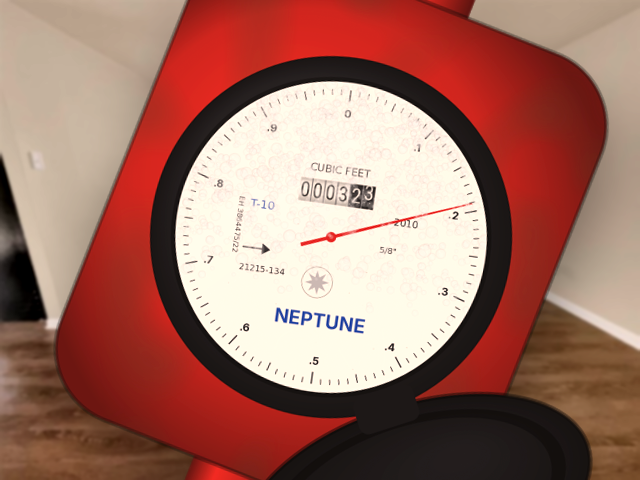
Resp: 323.19 ft³
